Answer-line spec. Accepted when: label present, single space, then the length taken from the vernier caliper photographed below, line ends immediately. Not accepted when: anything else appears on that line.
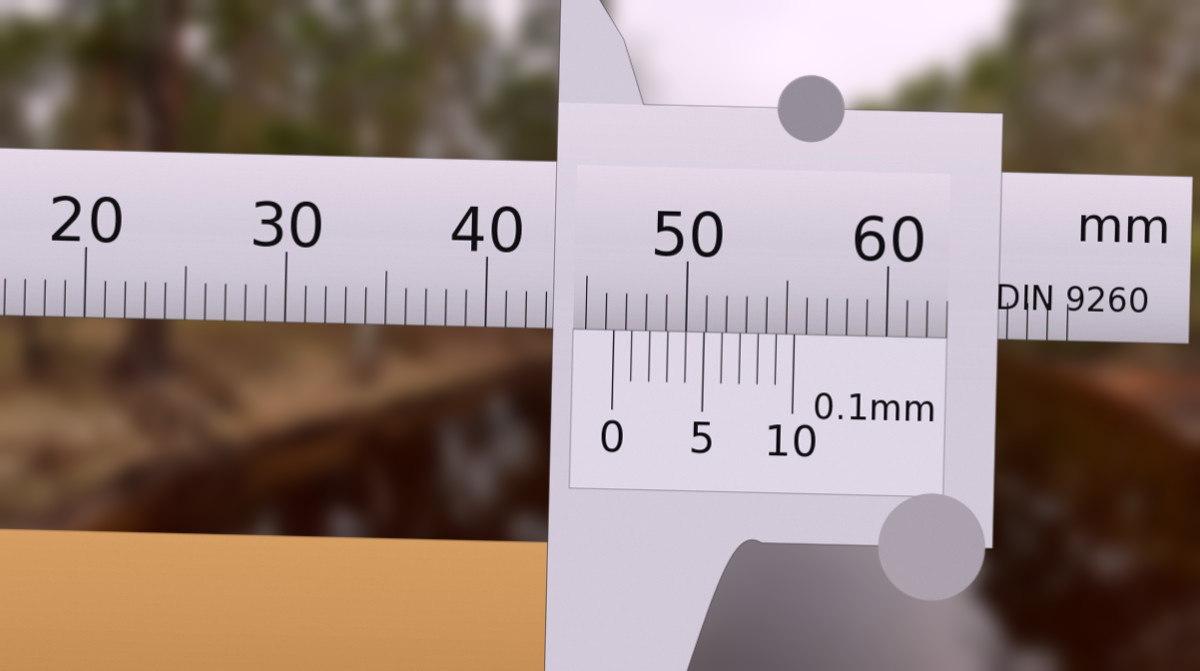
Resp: 46.4 mm
